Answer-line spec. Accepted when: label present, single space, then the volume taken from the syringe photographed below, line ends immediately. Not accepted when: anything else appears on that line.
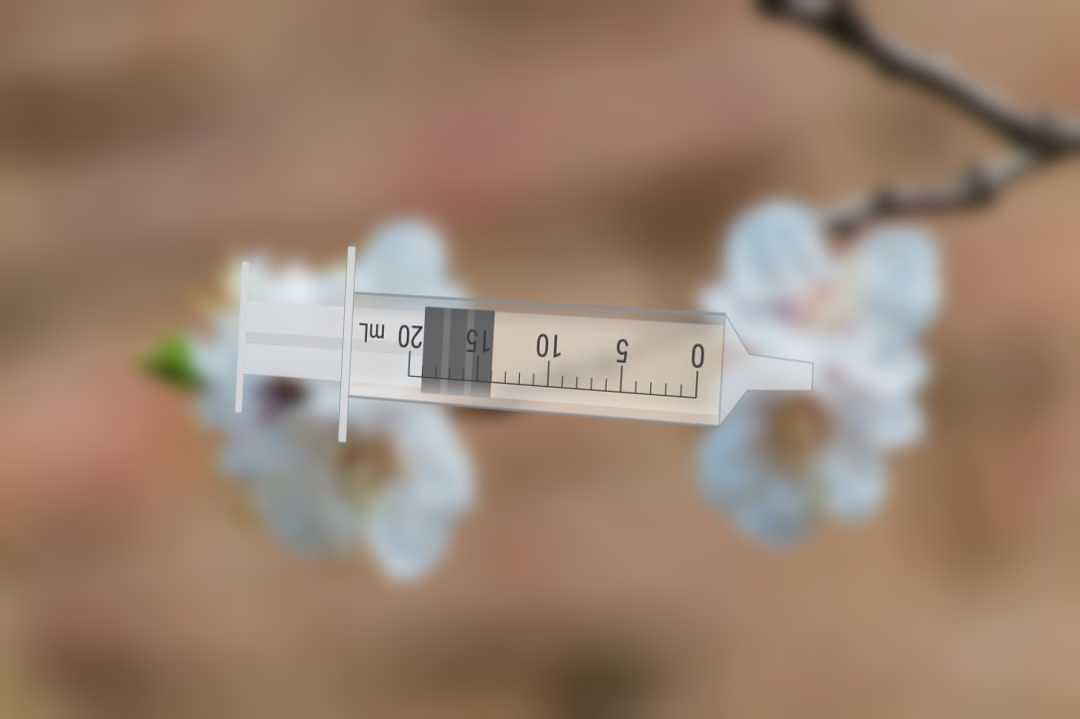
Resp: 14 mL
